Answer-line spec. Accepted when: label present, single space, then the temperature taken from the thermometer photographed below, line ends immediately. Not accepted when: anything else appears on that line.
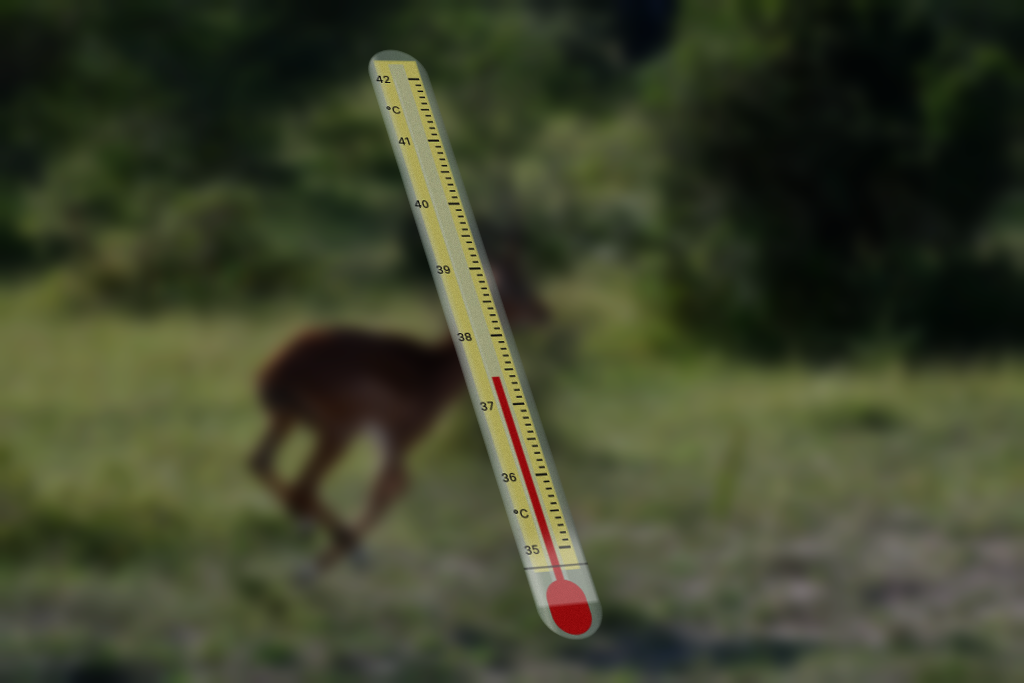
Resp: 37.4 °C
